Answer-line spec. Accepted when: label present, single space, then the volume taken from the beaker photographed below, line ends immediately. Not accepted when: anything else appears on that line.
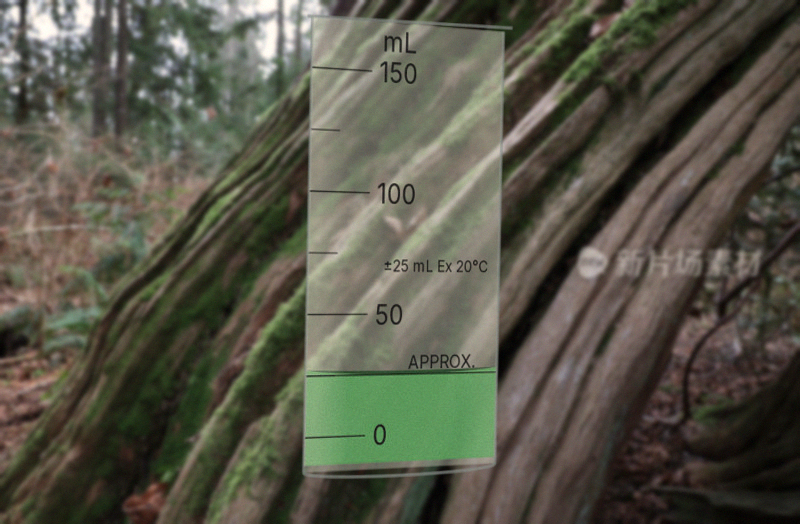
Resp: 25 mL
